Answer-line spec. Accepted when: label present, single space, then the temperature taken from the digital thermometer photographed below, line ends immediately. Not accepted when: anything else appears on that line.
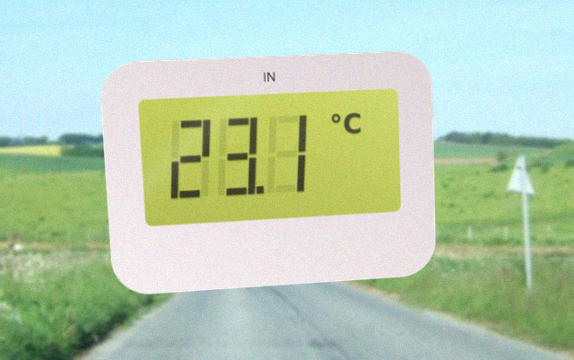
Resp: 23.1 °C
